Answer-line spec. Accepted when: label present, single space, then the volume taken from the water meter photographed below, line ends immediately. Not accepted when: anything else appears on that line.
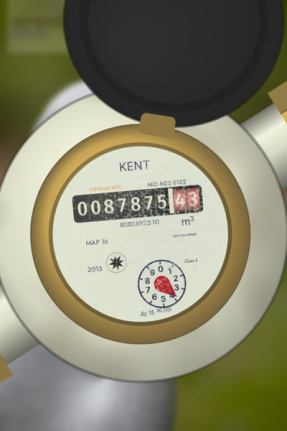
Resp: 87875.433 m³
